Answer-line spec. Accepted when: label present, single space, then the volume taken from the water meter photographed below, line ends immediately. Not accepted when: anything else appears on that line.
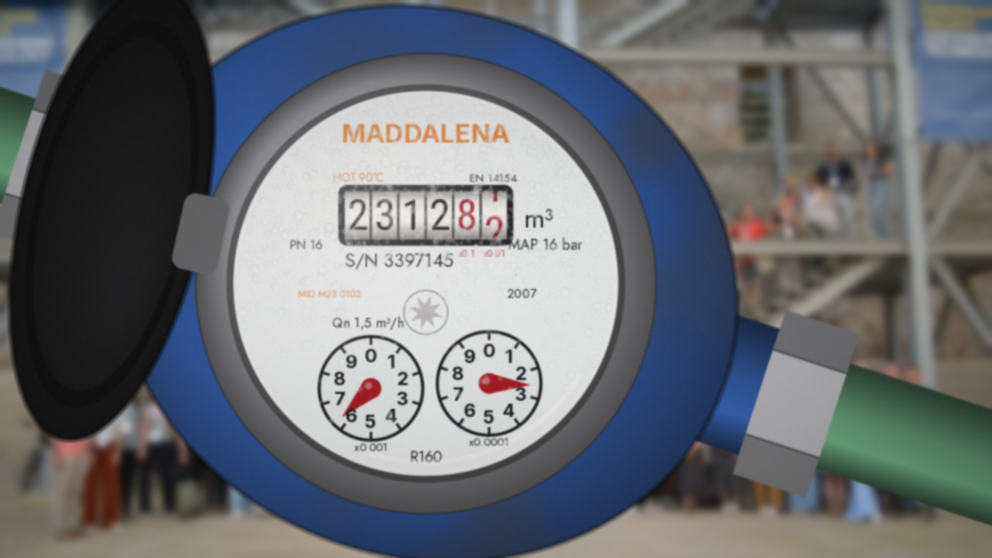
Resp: 2312.8162 m³
